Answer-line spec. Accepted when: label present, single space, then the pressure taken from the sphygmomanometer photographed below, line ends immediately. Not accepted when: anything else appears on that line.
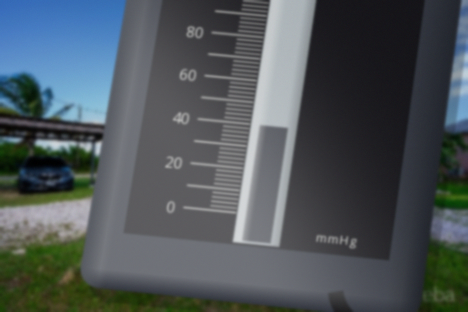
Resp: 40 mmHg
